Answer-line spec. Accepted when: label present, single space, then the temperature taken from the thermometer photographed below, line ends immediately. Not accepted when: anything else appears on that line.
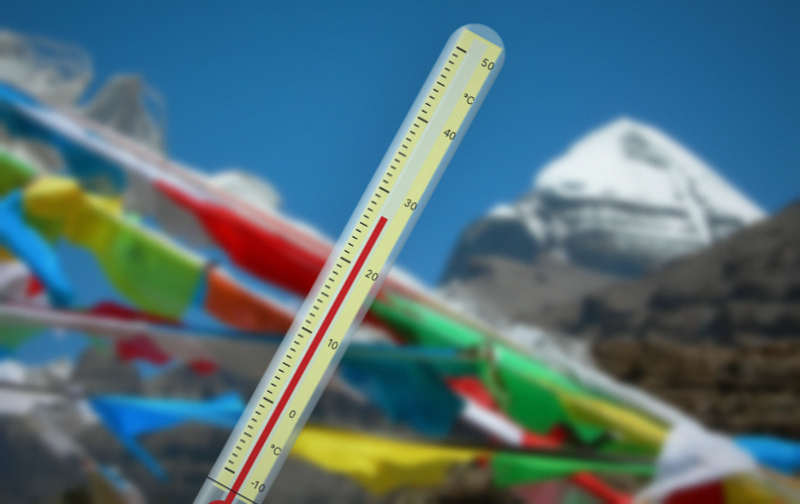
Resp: 27 °C
